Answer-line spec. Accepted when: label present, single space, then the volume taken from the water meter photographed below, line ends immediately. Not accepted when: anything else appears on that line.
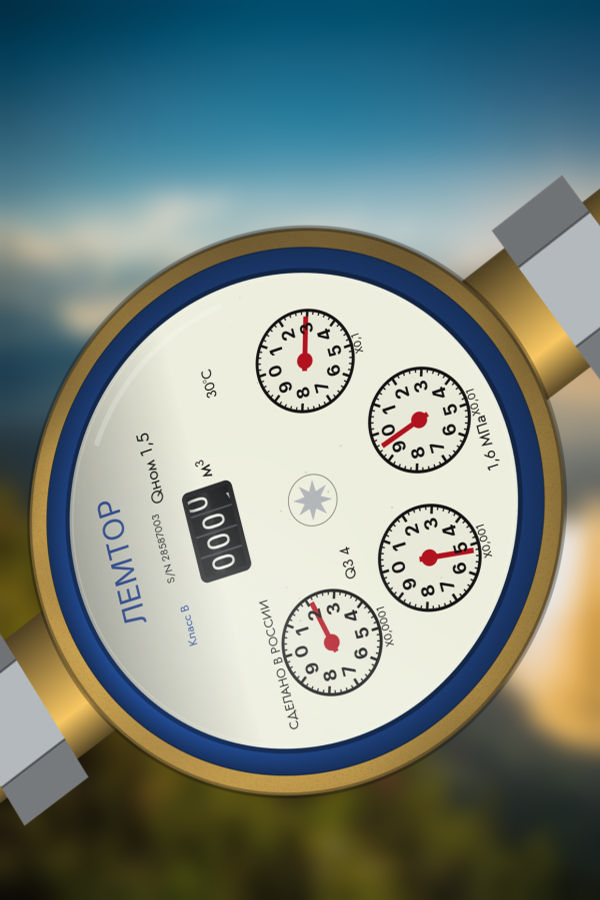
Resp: 0.2952 m³
